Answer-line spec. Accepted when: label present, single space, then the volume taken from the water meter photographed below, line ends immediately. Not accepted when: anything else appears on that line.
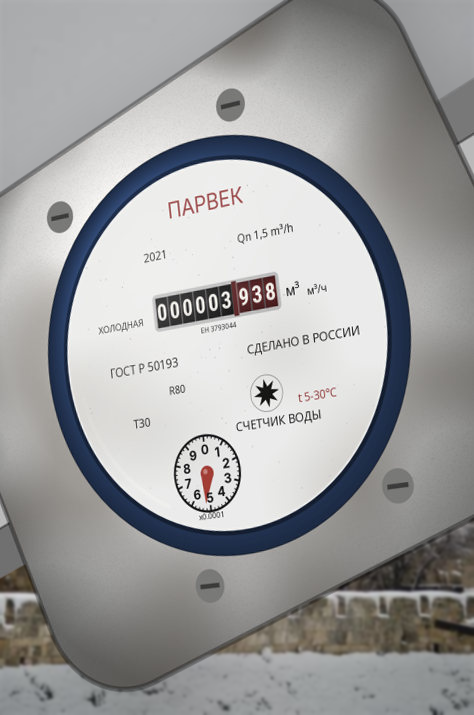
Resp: 3.9385 m³
